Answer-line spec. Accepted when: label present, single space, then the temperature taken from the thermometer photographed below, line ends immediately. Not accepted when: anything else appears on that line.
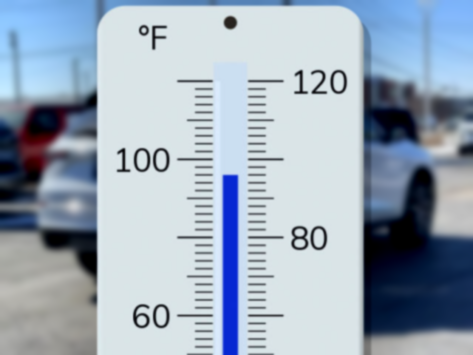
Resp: 96 °F
